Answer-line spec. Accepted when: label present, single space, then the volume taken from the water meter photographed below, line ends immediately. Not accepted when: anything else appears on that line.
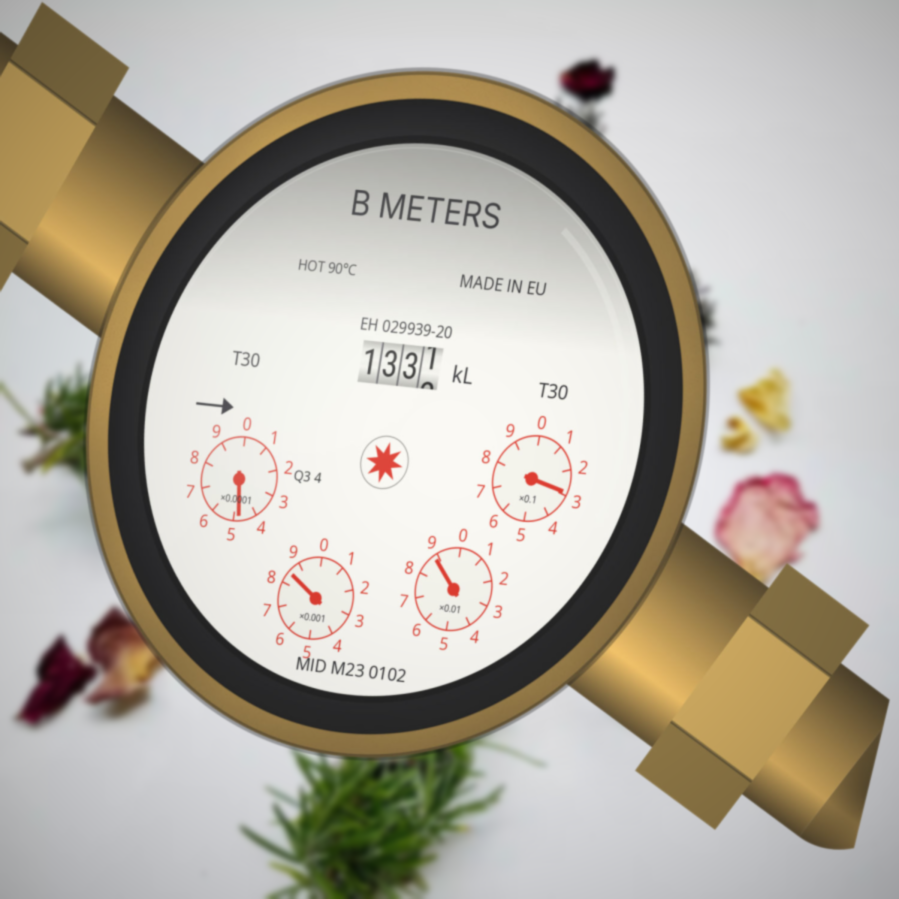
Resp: 1331.2884 kL
